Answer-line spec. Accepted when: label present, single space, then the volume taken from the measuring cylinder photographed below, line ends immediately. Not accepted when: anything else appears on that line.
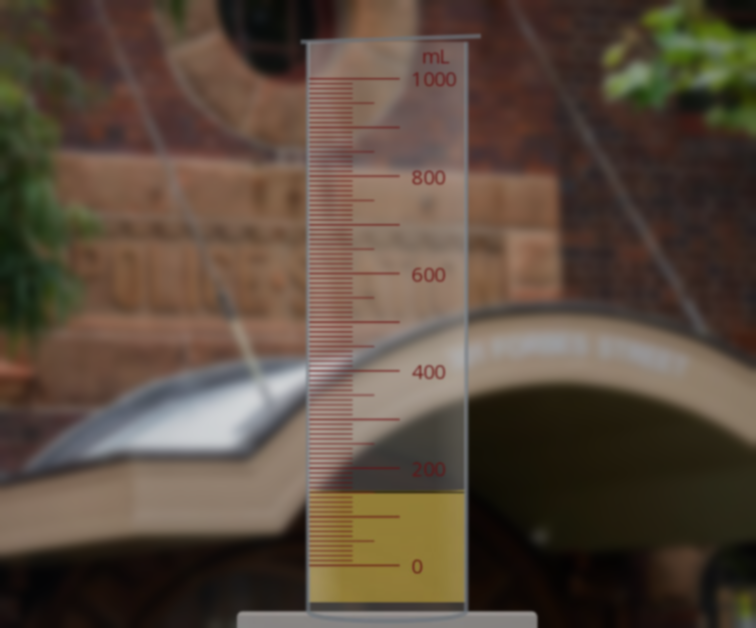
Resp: 150 mL
